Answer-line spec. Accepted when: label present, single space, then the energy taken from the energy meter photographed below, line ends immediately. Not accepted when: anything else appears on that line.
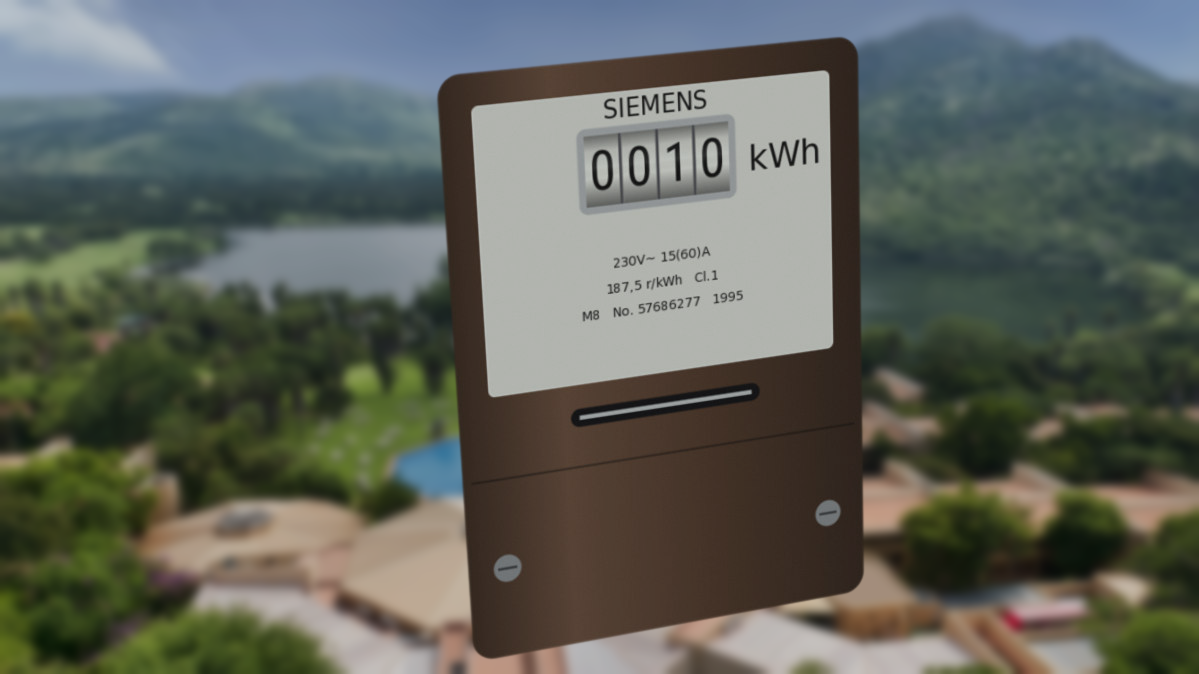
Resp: 10 kWh
